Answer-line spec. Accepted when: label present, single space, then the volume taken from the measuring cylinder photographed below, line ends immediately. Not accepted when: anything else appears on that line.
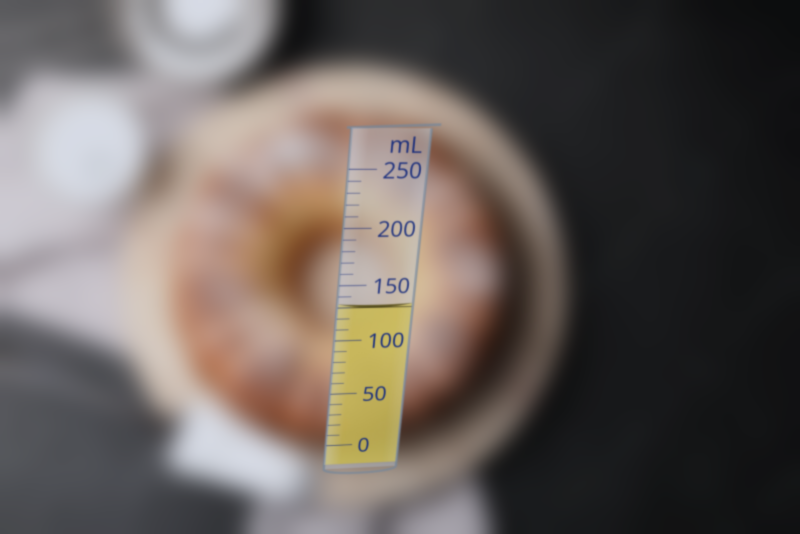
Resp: 130 mL
